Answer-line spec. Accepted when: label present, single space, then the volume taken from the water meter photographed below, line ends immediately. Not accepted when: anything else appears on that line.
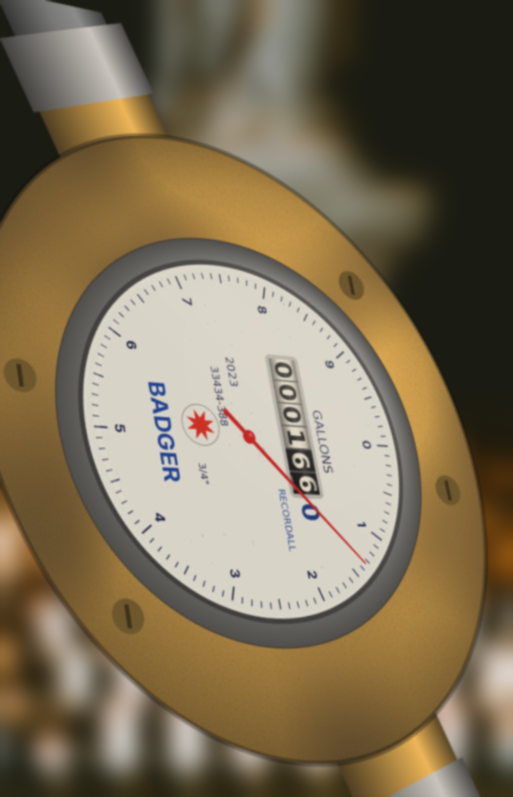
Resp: 1661.3 gal
